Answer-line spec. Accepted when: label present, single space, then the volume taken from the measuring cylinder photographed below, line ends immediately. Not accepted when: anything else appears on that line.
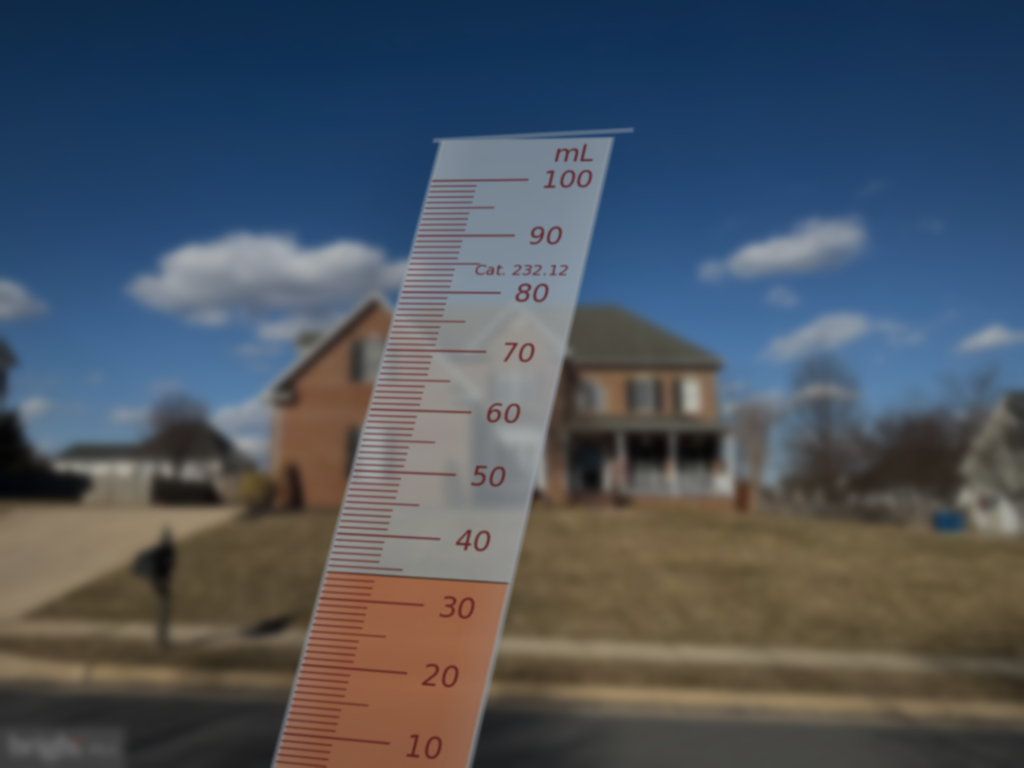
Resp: 34 mL
